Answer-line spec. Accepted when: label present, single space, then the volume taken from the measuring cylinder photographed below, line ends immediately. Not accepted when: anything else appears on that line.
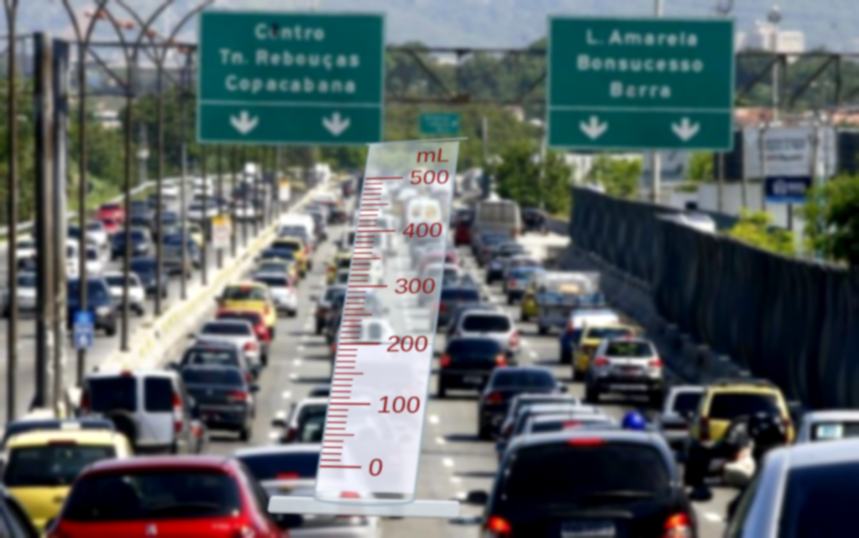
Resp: 200 mL
